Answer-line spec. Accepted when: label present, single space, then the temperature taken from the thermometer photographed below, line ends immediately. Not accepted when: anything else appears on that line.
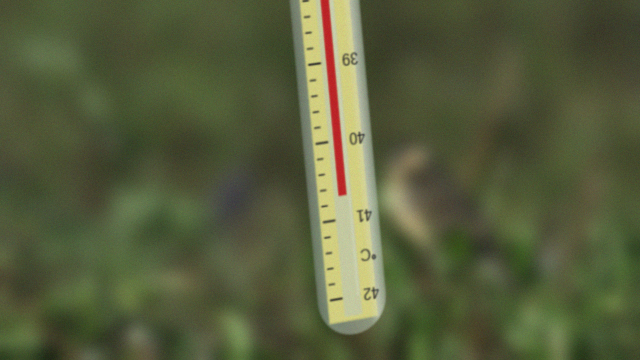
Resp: 40.7 °C
